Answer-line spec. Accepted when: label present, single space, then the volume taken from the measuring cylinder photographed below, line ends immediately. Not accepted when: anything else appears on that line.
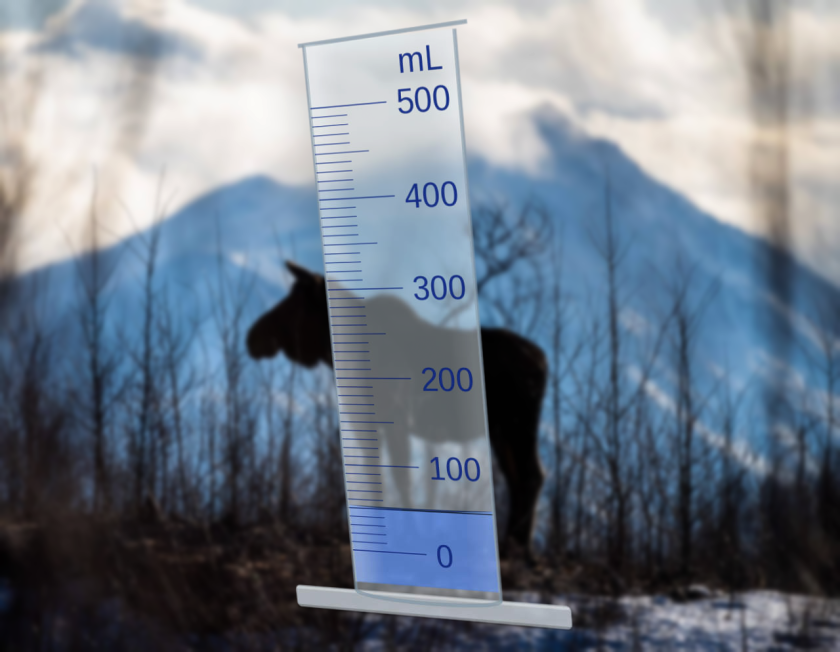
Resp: 50 mL
